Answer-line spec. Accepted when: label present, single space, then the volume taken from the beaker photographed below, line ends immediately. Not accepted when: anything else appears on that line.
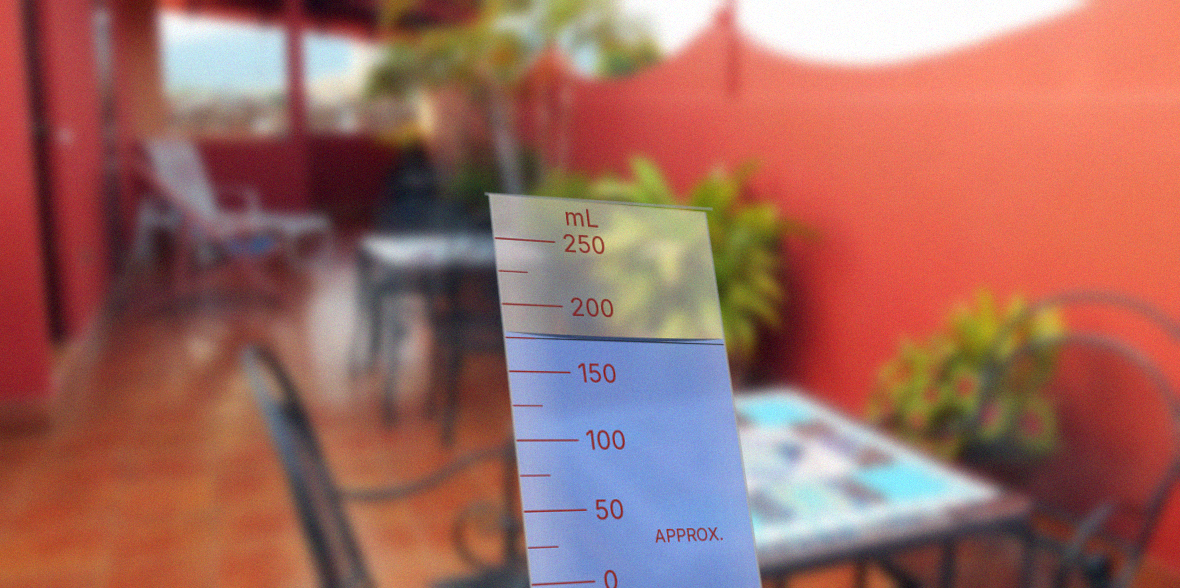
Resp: 175 mL
